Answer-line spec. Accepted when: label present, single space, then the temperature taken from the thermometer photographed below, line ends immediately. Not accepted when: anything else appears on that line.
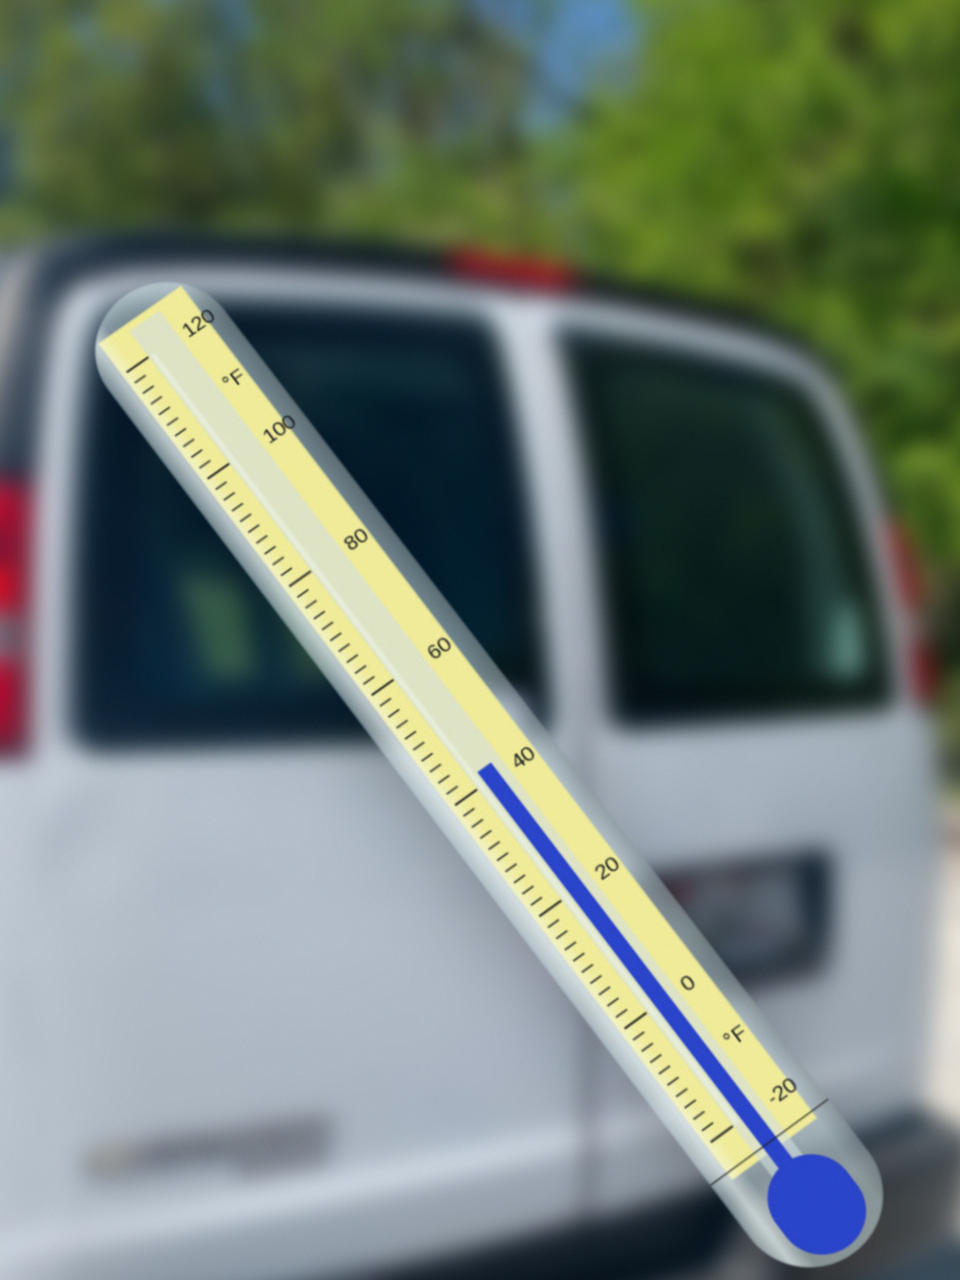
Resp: 42 °F
